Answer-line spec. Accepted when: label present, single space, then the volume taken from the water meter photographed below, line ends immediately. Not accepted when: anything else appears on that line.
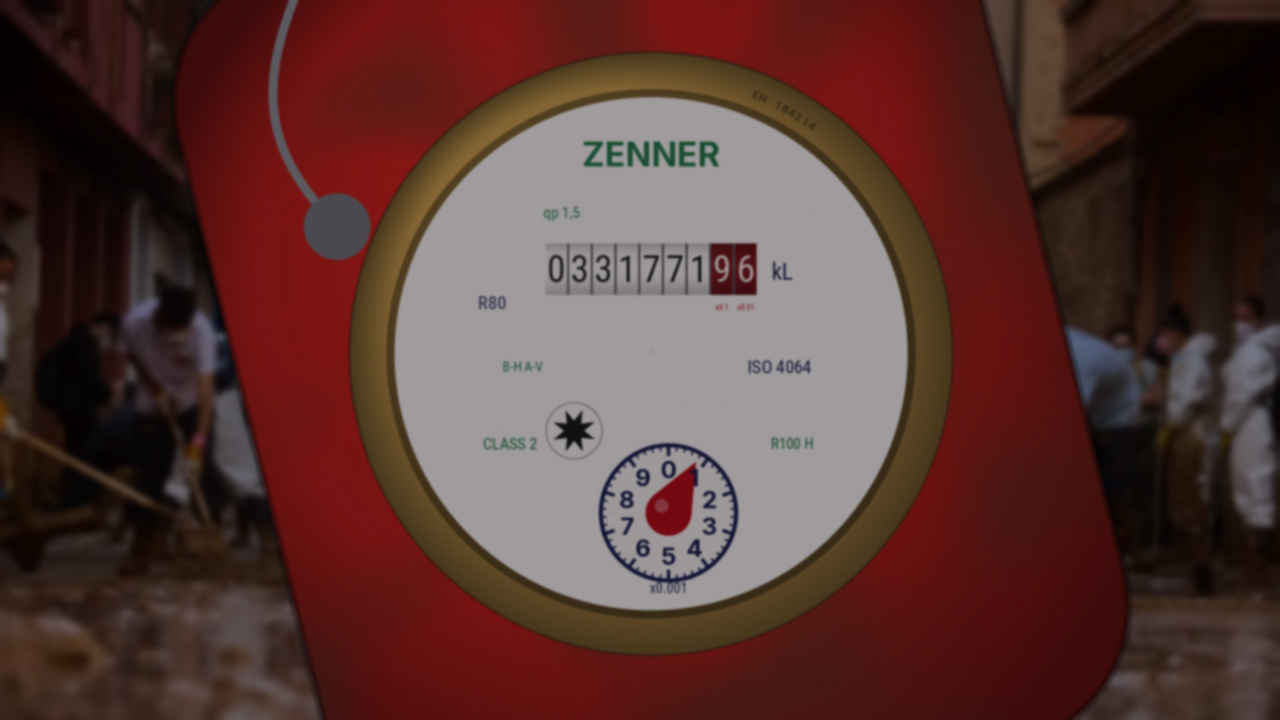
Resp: 331771.960 kL
